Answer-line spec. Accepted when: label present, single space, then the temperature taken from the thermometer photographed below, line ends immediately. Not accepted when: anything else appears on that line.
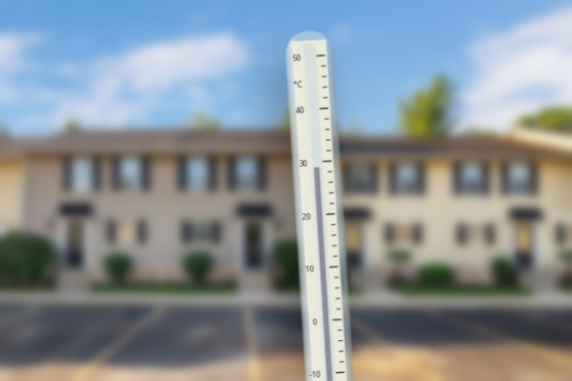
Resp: 29 °C
